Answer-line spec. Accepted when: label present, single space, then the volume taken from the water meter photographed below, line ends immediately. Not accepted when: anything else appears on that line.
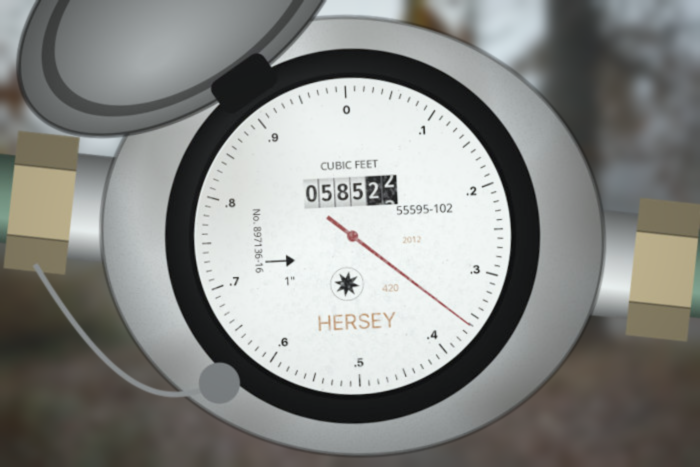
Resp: 58522.36 ft³
